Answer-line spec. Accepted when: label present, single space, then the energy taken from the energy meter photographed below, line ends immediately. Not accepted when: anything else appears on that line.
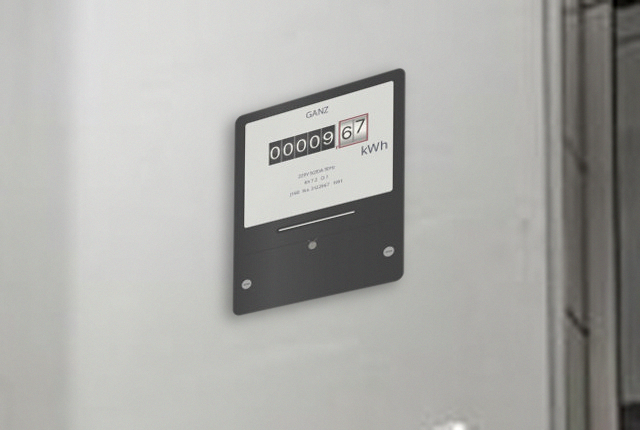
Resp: 9.67 kWh
